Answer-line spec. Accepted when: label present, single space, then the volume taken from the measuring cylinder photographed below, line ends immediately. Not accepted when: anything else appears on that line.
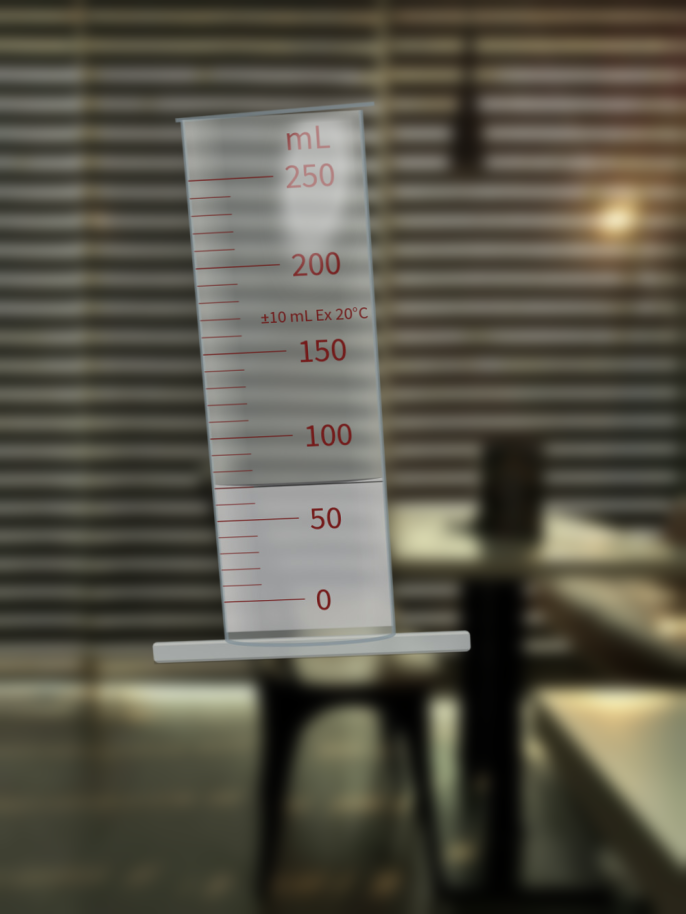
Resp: 70 mL
